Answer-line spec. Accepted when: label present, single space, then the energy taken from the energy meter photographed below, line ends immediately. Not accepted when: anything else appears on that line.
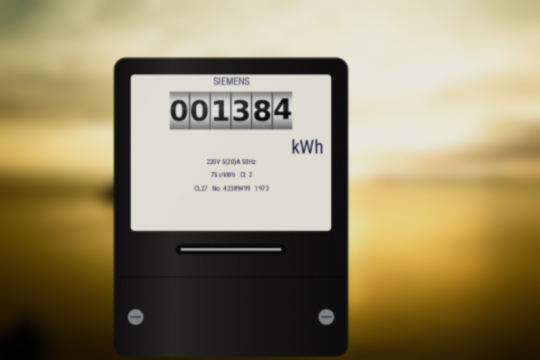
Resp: 1384 kWh
